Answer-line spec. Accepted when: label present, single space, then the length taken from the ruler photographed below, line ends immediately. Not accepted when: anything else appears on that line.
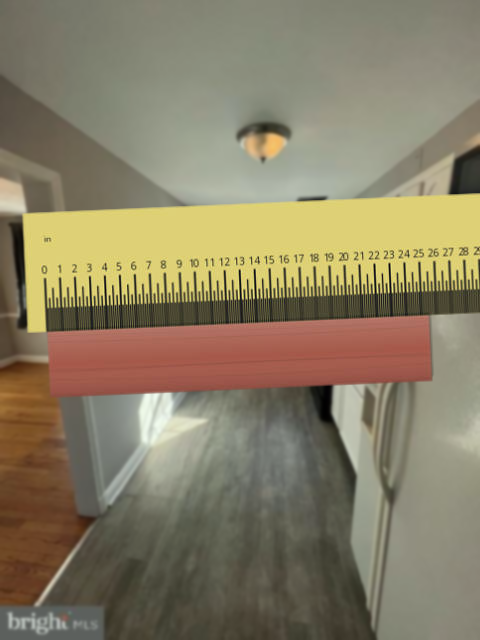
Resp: 25.5 in
